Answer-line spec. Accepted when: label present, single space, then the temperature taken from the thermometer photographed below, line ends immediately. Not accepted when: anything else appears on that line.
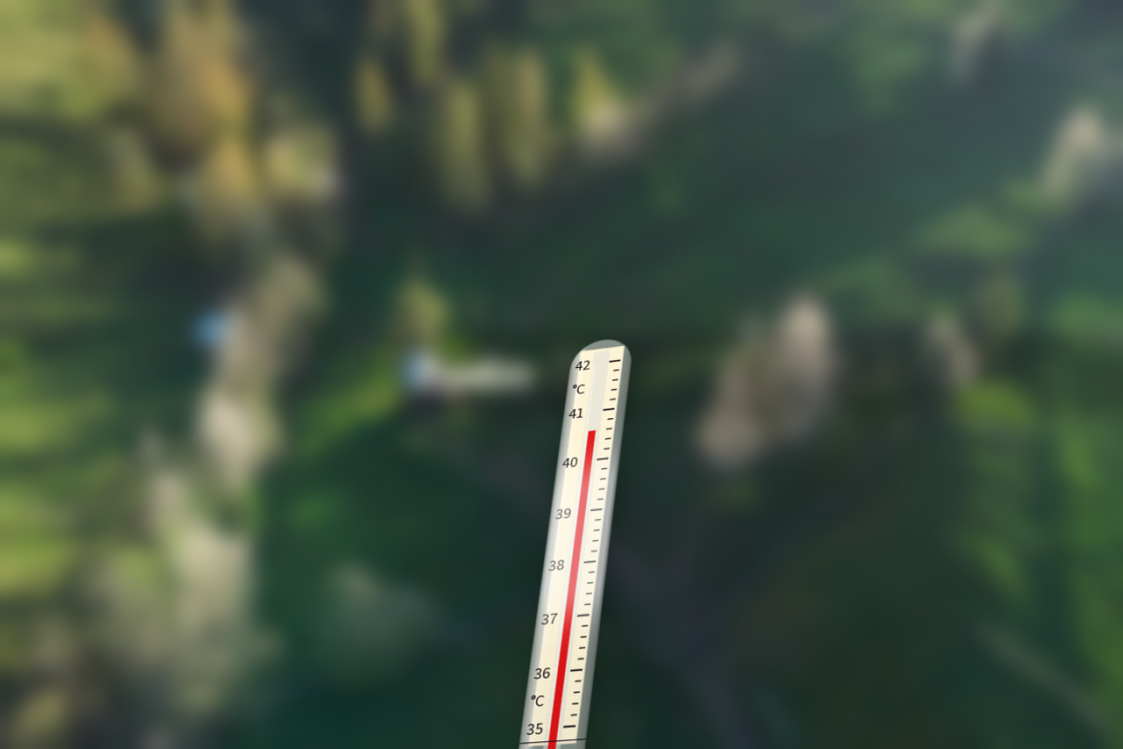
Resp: 40.6 °C
